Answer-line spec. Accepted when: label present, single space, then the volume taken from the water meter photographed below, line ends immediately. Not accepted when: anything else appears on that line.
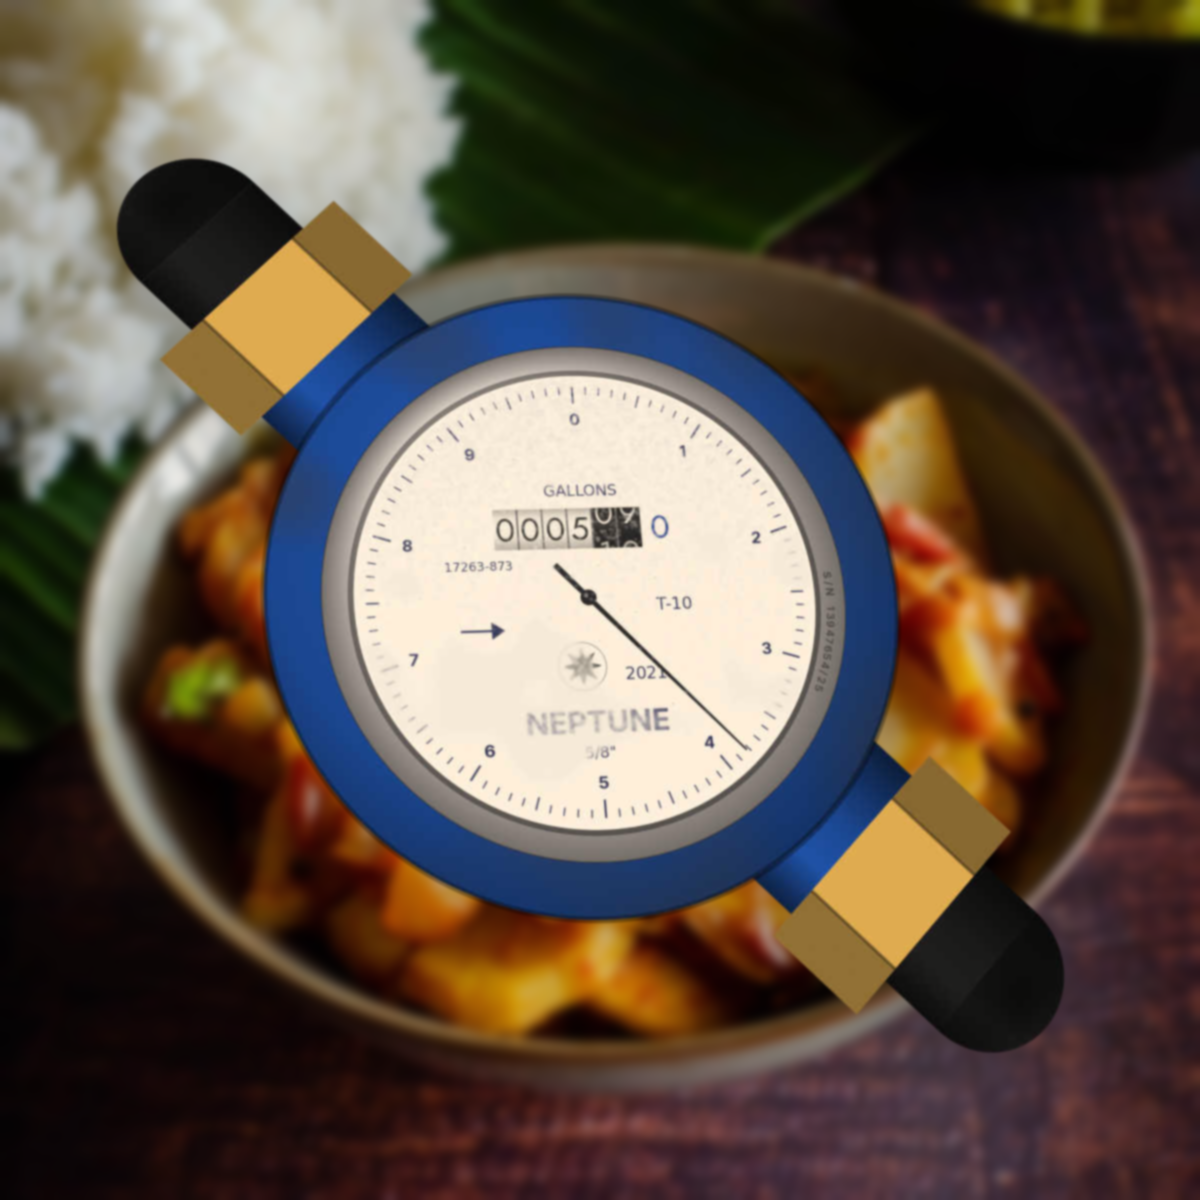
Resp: 5093.8 gal
